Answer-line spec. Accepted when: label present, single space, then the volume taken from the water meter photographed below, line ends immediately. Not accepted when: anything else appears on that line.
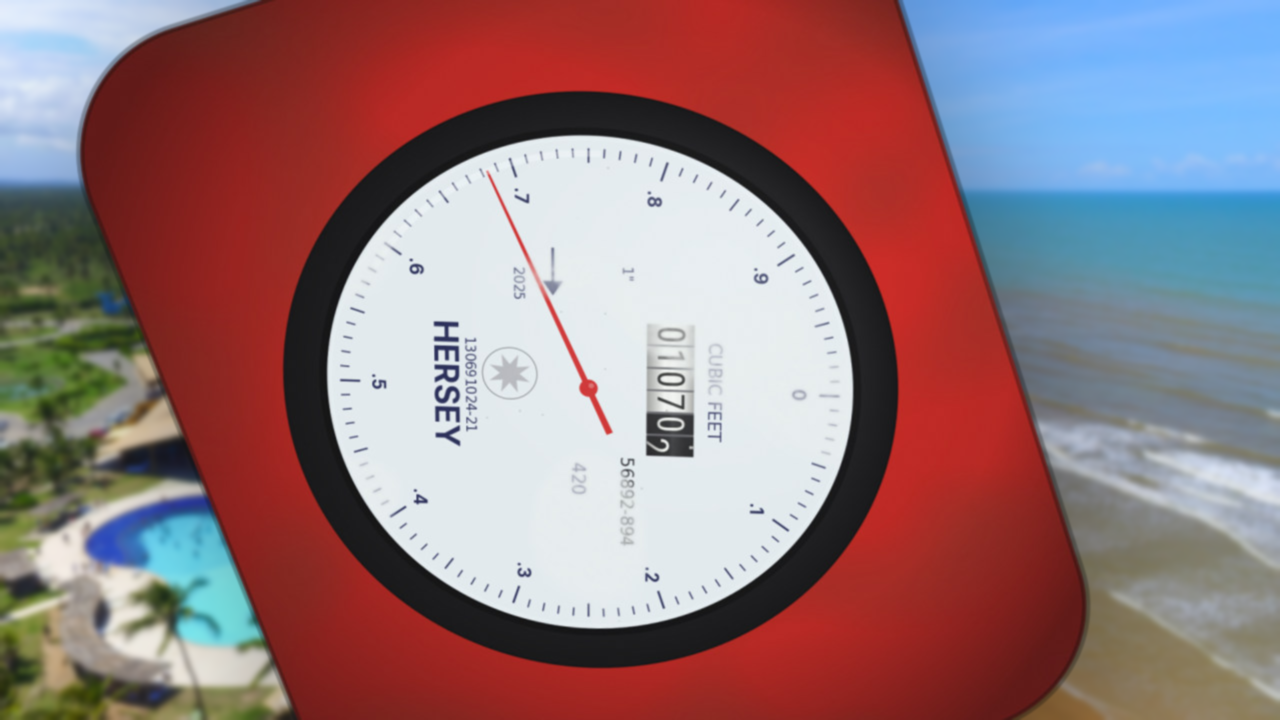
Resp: 10701.68 ft³
